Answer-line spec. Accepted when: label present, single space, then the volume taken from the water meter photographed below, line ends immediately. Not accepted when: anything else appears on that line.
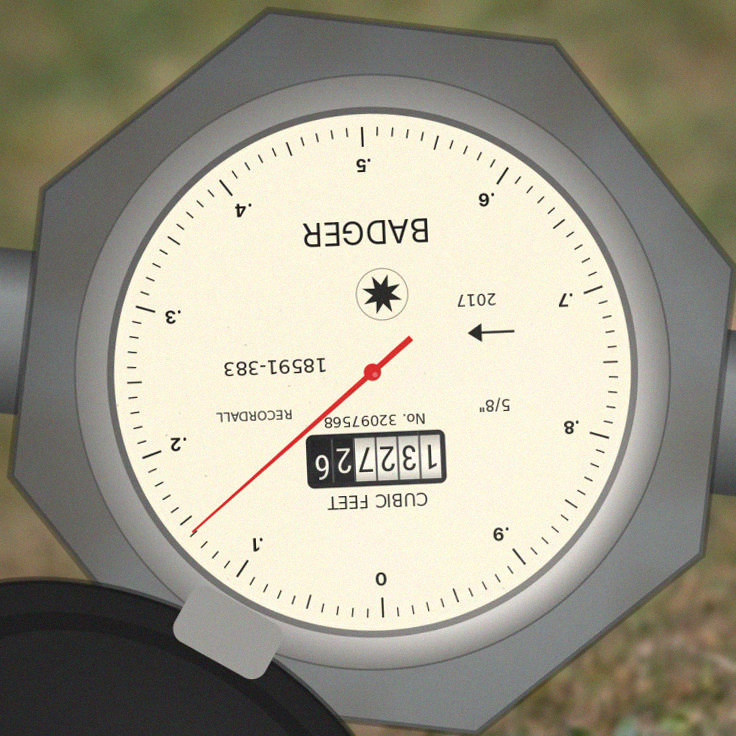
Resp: 132726.14 ft³
